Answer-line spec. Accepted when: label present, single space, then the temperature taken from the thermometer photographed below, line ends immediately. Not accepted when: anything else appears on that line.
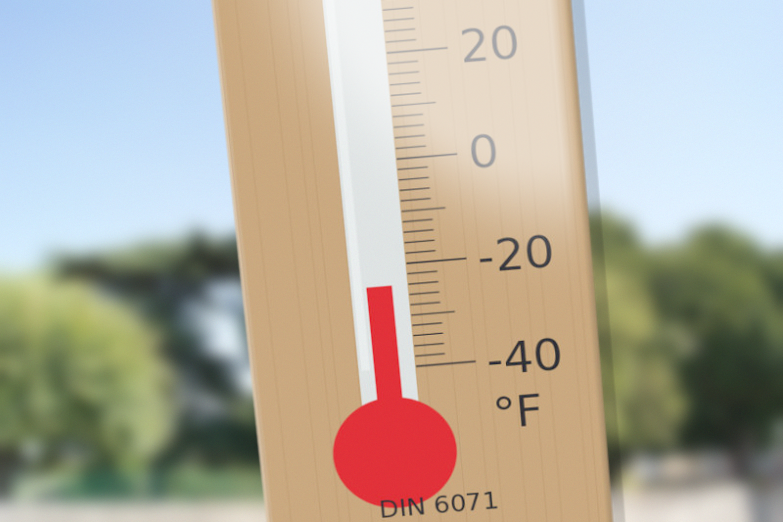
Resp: -24 °F
